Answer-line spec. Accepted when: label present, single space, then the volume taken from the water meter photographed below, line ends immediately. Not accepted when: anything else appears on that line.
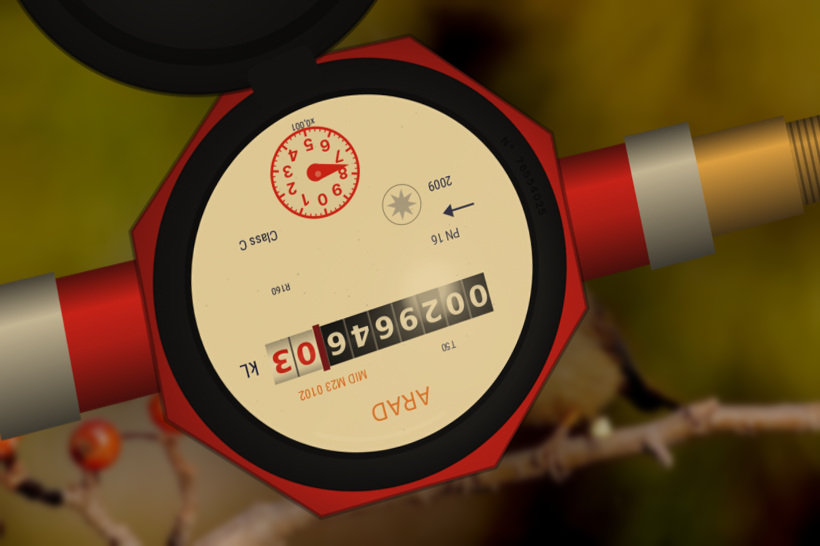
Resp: 29646.037 kL
